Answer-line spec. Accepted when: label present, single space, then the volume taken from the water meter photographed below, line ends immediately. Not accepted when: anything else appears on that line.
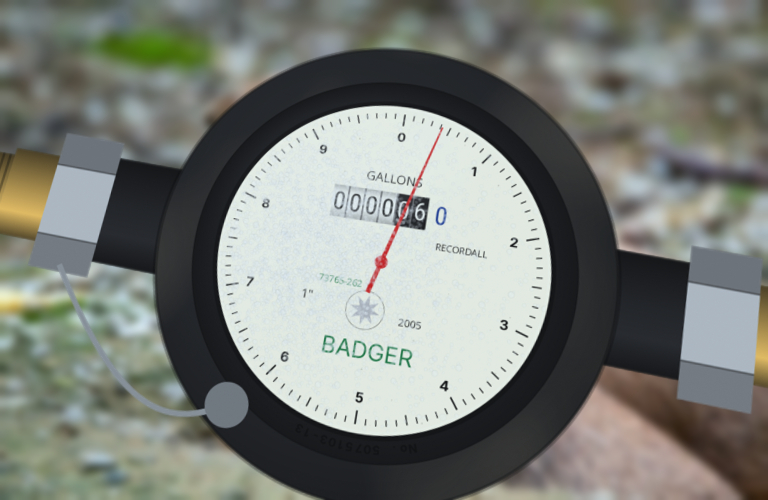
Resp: 60.4 gal
